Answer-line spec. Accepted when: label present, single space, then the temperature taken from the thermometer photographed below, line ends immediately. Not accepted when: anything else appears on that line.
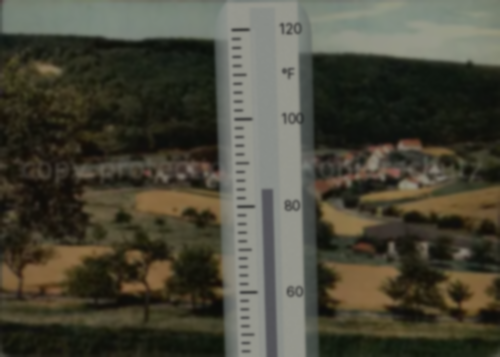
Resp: 84 °F
